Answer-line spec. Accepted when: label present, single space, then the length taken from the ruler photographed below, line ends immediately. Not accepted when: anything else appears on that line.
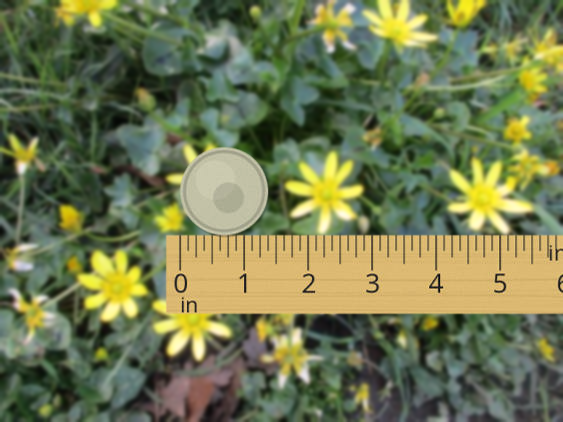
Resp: 1.375 in
